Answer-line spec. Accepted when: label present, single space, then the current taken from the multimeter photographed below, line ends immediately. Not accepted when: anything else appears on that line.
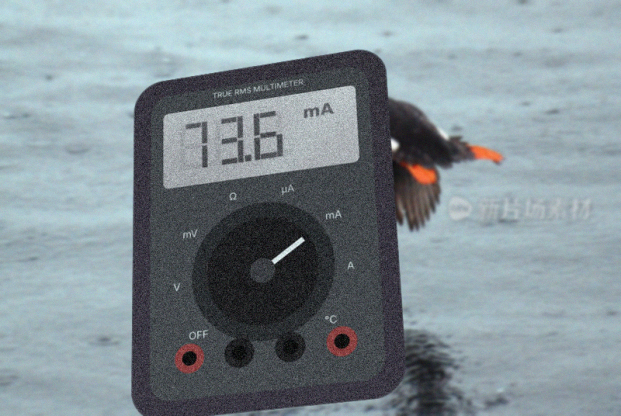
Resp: 73.6 mA
